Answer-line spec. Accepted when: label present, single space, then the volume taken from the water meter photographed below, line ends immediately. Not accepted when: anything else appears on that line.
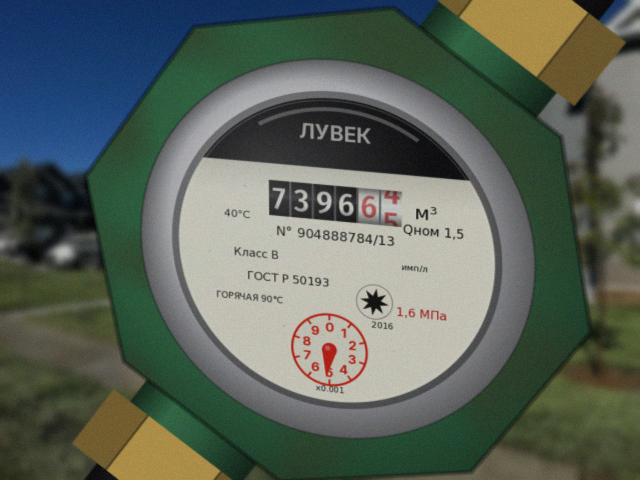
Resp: 7396.645 m³
